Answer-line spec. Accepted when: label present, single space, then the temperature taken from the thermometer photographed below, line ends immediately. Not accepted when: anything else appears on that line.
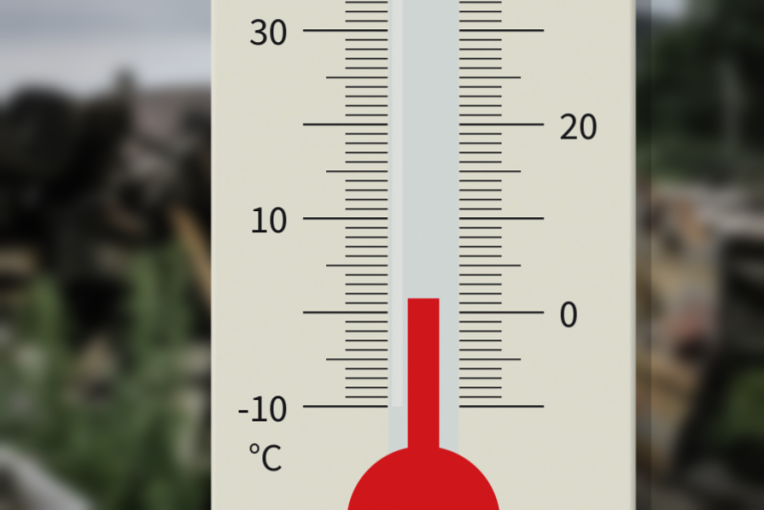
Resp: 1.5 °C
